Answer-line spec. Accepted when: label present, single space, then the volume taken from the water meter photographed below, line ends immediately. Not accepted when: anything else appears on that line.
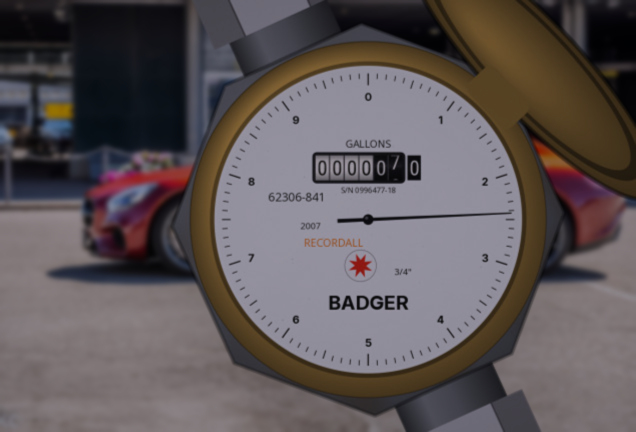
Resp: 72.4 gal
